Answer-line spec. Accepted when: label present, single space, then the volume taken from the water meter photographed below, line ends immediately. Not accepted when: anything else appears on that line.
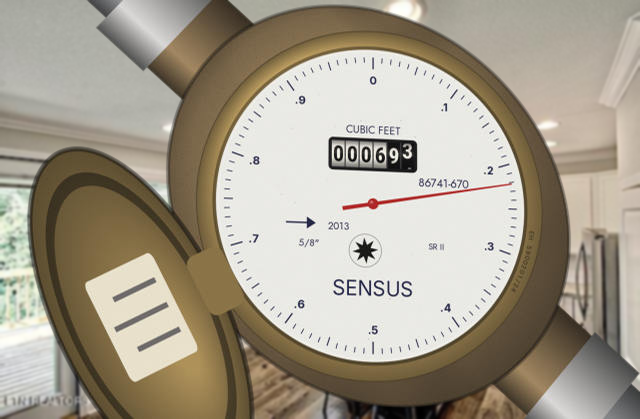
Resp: 693.22 ft³
